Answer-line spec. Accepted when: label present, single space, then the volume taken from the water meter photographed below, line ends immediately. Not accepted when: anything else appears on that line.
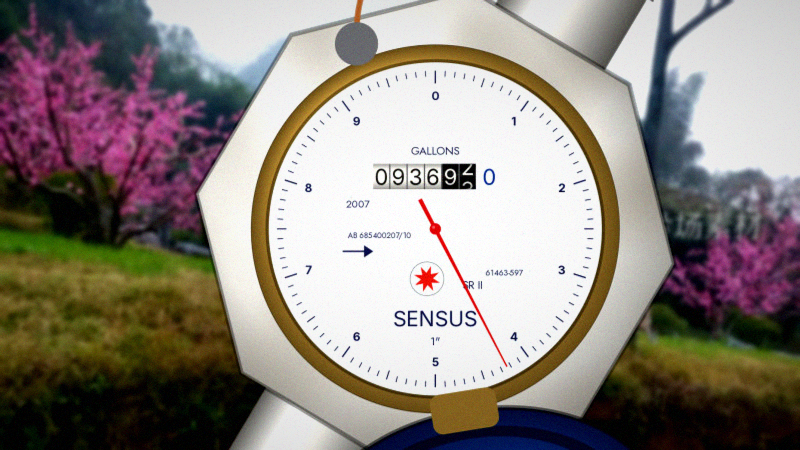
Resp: 936924.2 gal
